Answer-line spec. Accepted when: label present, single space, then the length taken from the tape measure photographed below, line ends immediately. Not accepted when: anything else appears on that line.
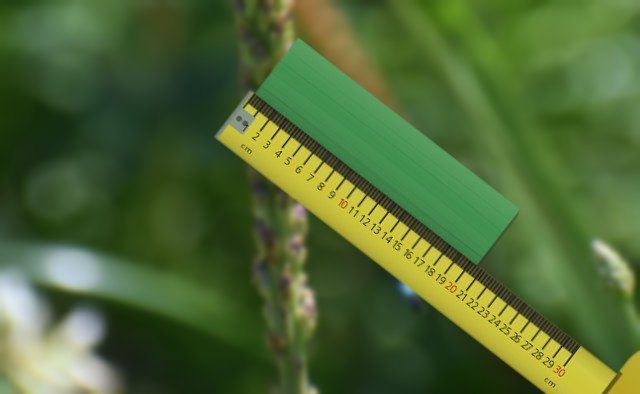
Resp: 20.5 cm
